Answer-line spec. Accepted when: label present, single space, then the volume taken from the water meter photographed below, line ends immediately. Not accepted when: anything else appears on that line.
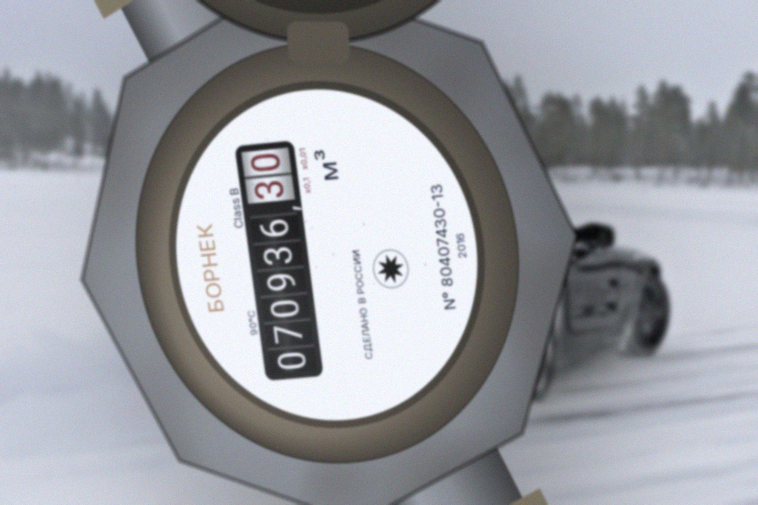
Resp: 70936.30 m³
